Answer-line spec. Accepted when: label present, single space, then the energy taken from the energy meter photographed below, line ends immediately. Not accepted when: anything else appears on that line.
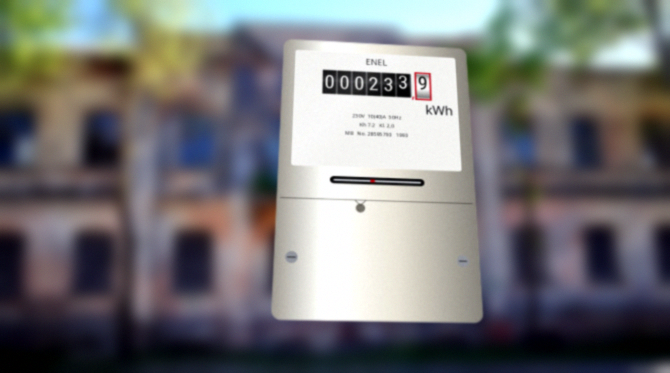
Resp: 233.9 kWh
